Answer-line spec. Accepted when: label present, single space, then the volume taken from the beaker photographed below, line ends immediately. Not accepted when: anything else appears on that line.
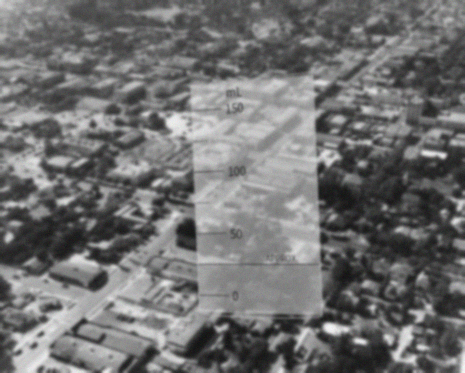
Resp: 25 mL
